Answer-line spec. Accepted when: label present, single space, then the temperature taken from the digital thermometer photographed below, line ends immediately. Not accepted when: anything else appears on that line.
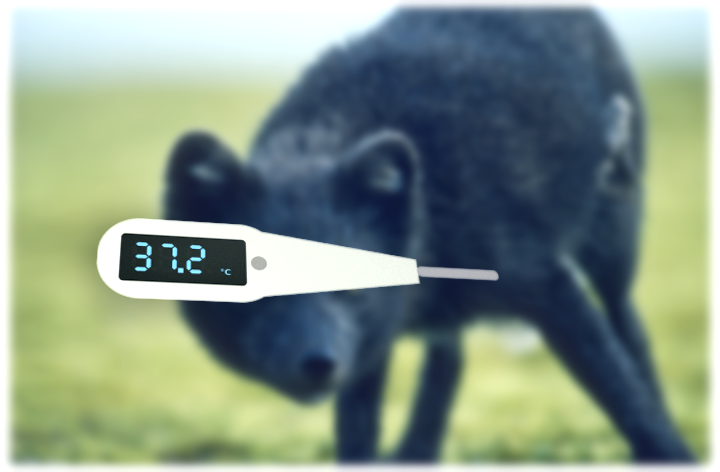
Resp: 37.2 °C
